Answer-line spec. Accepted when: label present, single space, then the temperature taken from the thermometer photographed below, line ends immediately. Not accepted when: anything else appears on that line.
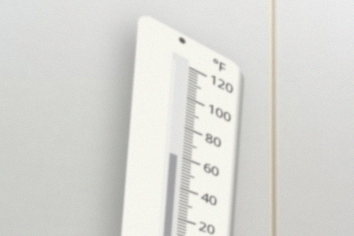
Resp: 60 °F
